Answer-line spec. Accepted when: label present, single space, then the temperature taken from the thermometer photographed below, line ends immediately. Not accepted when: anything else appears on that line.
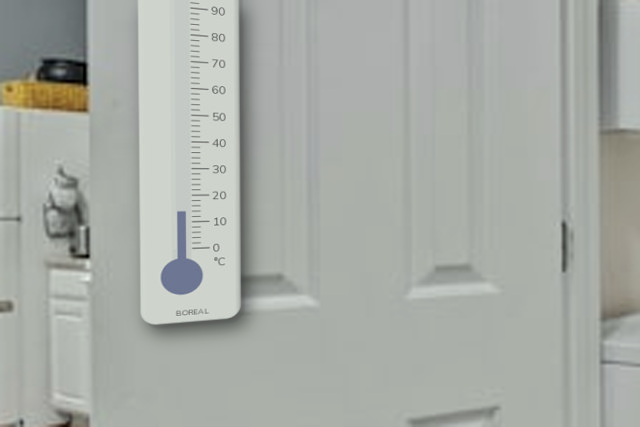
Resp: 14 °C
